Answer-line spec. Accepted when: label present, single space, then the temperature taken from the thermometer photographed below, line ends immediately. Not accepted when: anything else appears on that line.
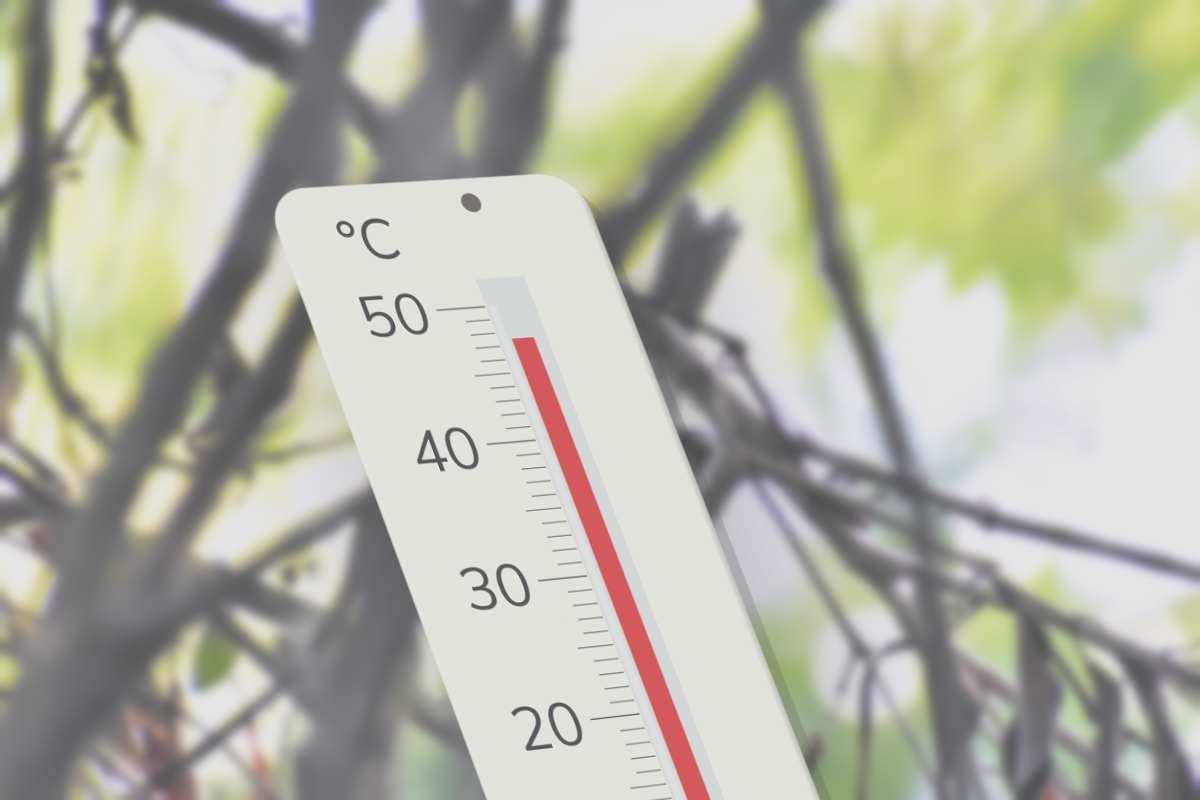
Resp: 47.5 °C
